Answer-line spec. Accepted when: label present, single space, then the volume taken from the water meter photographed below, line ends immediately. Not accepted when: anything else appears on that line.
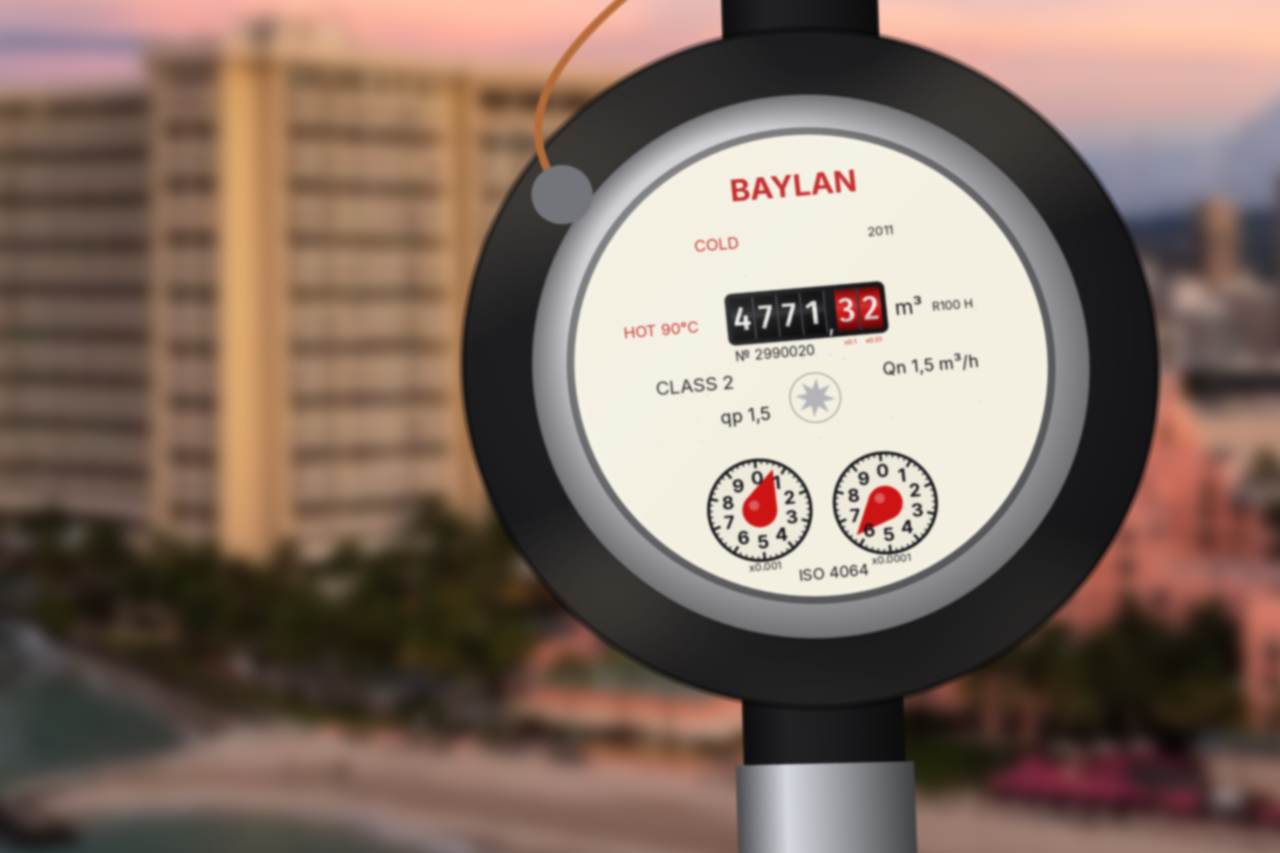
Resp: 4771.3206 m³
